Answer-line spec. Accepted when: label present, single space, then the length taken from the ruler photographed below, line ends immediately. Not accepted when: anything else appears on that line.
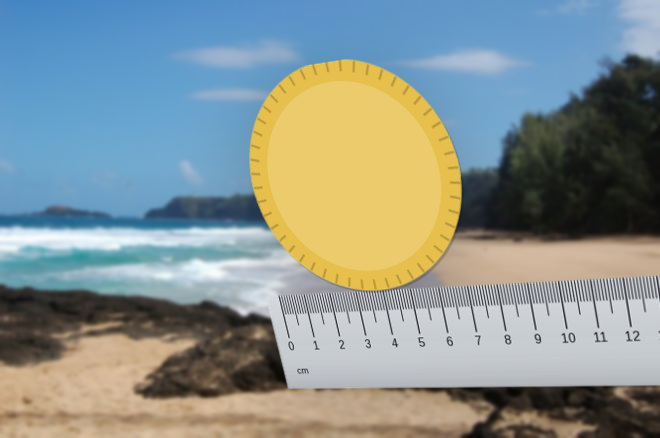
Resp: 7.5 cm
